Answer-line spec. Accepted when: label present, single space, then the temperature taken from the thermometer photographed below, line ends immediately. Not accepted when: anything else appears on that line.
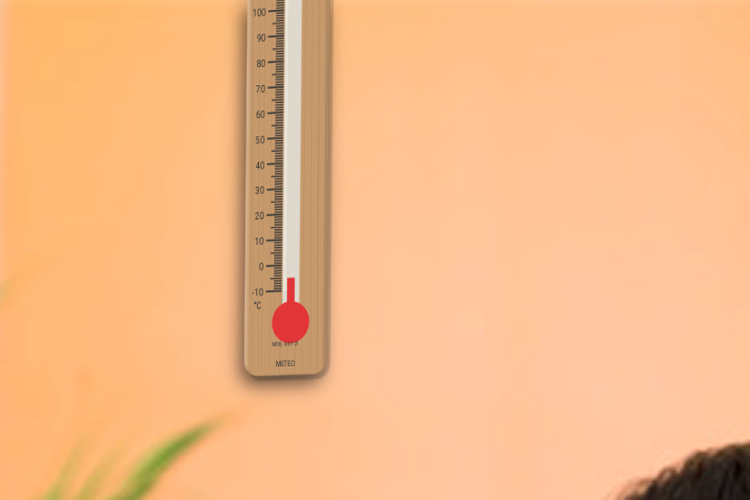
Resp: -5 °C
